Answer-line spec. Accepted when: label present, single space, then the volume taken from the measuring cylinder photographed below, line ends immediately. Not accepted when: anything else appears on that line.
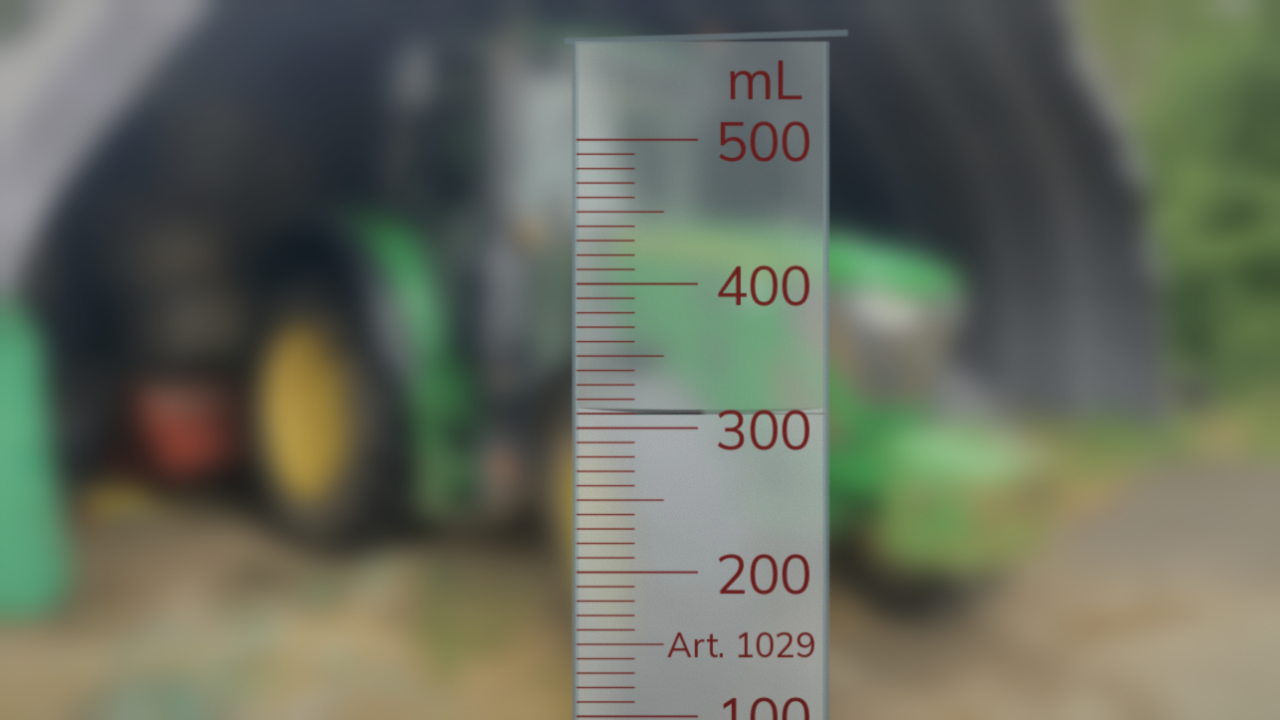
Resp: 310 mL
